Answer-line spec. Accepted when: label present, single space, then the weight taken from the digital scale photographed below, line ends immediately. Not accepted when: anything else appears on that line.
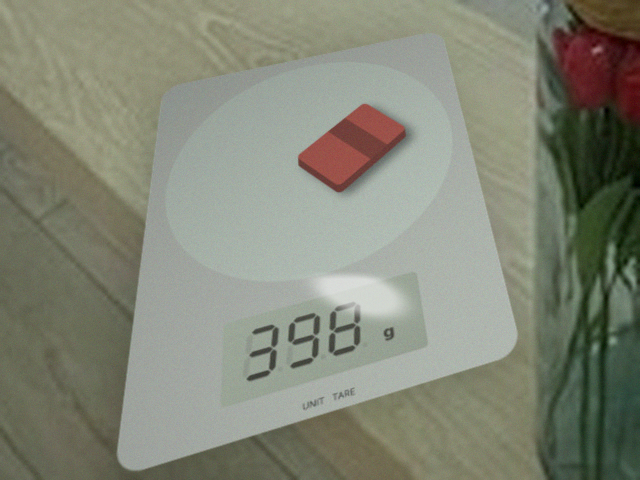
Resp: 398 g
